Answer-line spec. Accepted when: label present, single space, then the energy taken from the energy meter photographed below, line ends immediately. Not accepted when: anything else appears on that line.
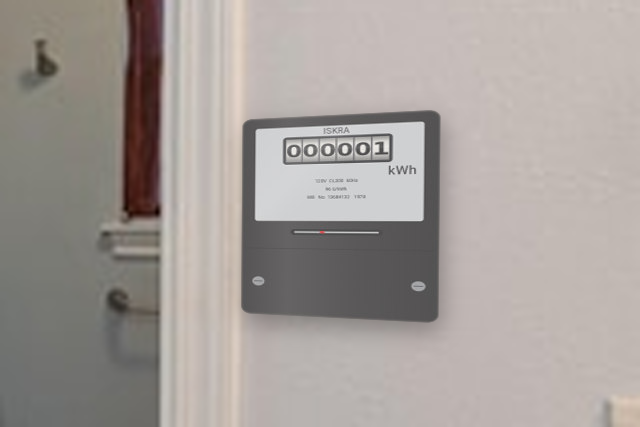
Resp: 1 kWh
